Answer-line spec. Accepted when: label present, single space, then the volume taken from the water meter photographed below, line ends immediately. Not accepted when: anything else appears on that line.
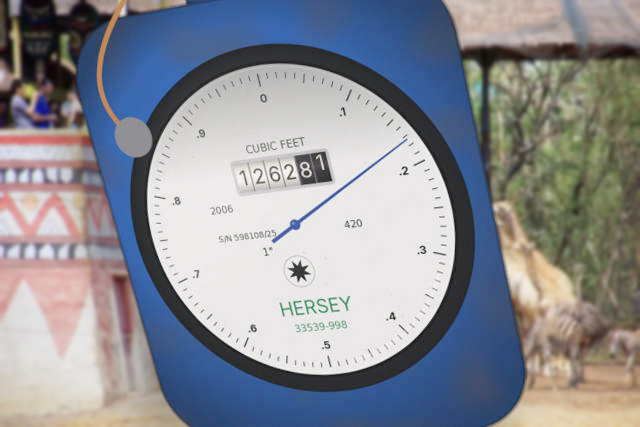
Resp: 126281.17 ft³
